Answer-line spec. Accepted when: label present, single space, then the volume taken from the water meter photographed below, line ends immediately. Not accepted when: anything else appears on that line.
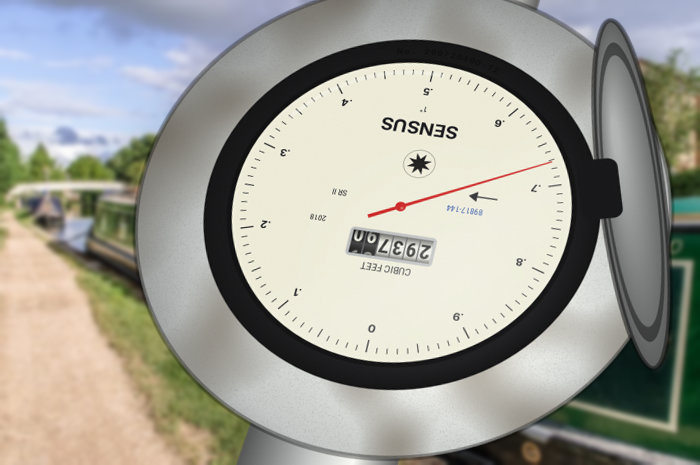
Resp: 293789.67 ft³
